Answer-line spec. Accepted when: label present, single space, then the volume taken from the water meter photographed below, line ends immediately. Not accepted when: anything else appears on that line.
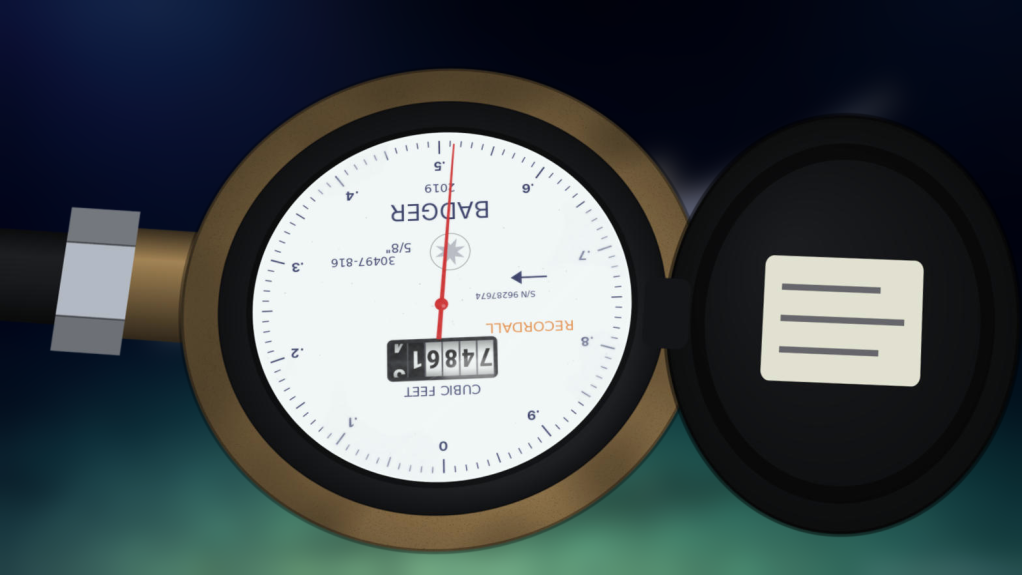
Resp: 748613.51 ft³
